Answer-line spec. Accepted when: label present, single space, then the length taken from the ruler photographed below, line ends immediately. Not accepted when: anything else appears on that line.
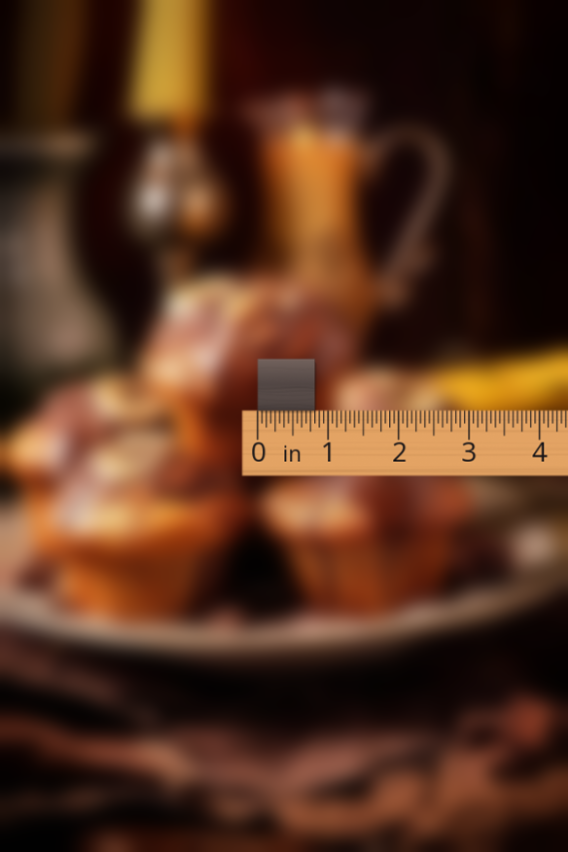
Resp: 0.8125 in
